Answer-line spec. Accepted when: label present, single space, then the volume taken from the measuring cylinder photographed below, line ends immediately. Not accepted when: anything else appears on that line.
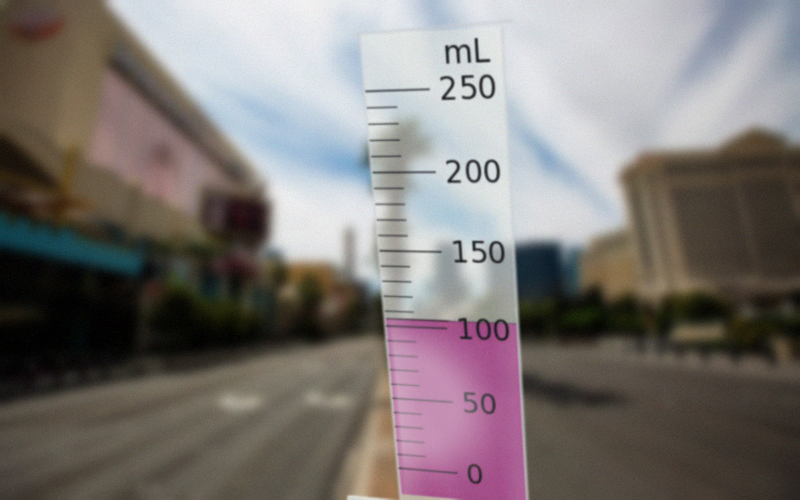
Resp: 105 mL
